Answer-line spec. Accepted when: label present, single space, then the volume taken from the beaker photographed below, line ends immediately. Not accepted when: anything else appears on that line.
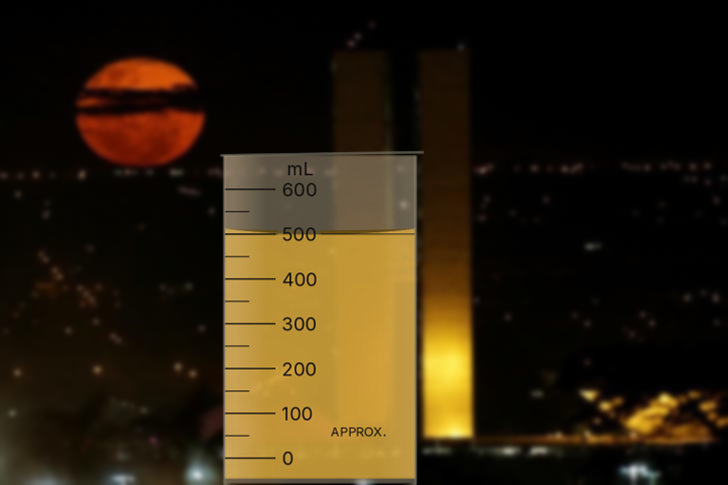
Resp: 500 mL
